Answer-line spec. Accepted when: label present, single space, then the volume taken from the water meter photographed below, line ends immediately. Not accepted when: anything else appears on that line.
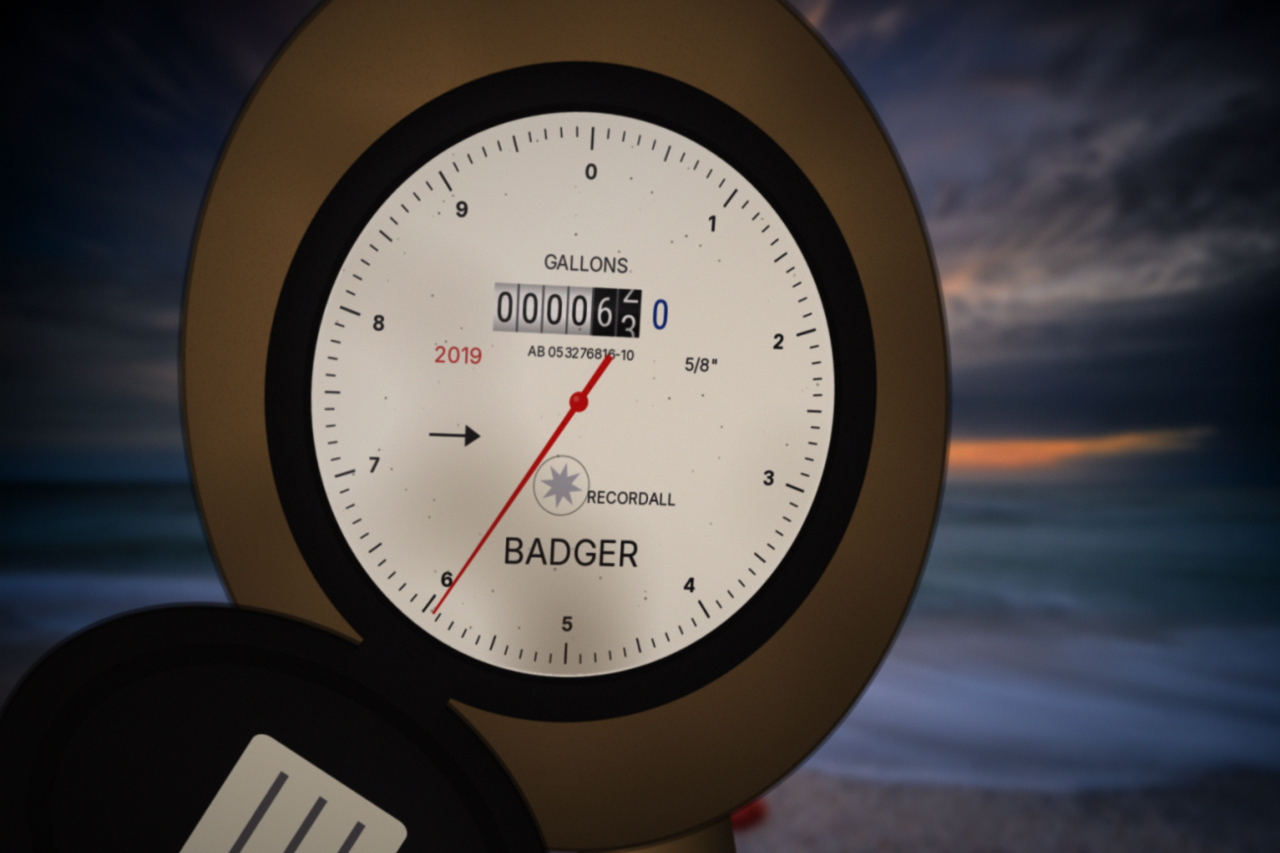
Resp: 625.9 gal
